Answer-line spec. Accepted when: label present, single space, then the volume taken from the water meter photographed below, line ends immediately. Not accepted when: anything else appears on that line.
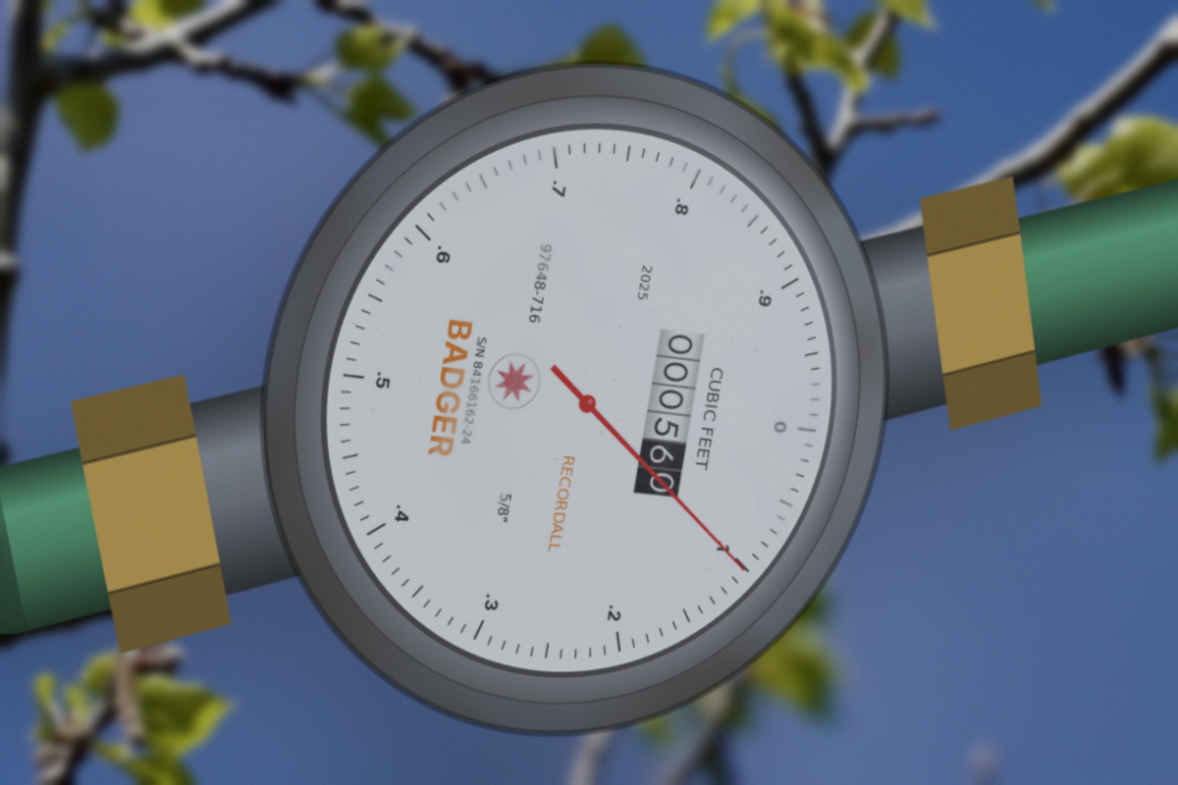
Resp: 560.10 ft³
